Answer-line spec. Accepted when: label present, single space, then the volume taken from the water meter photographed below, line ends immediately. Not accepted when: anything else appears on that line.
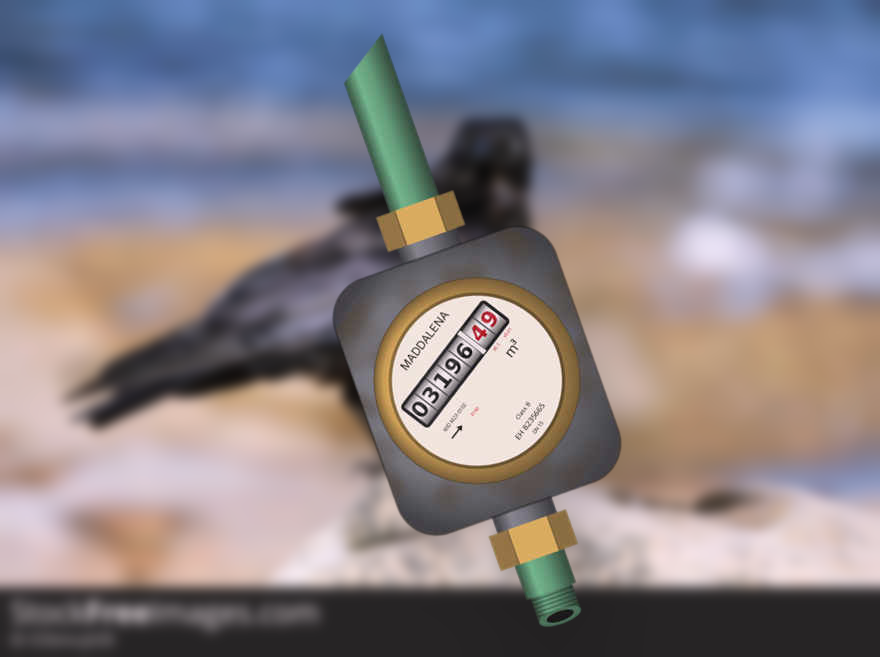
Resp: 3196.49 m³
